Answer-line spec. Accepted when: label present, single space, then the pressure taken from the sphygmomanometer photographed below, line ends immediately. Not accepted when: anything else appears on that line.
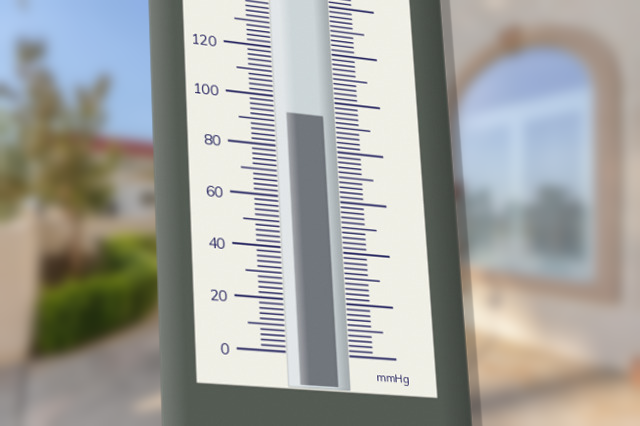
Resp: 94 mmHg
